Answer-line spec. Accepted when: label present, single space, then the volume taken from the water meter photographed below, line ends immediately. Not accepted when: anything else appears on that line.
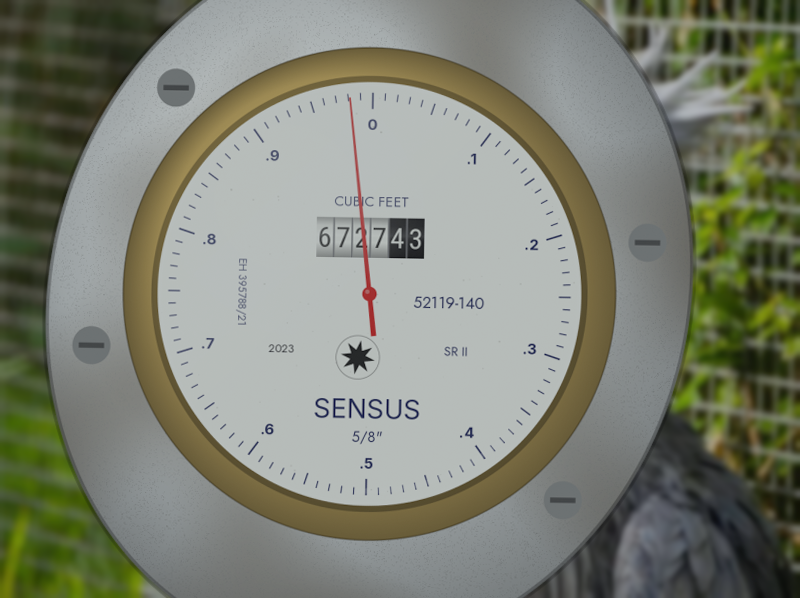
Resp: 672742.98 ft³
